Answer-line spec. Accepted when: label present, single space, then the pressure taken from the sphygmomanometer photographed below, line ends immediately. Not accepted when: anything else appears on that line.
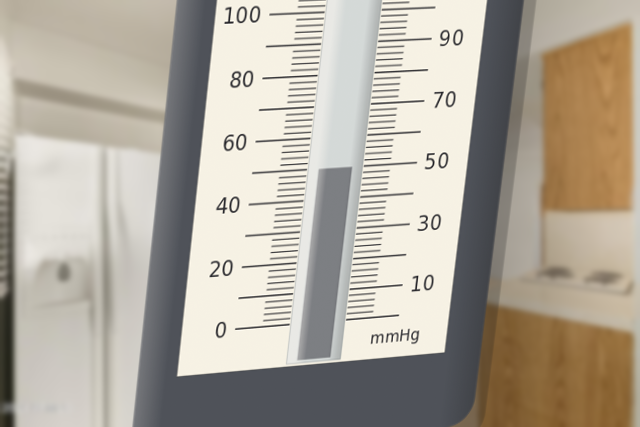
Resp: 50 mmHg
